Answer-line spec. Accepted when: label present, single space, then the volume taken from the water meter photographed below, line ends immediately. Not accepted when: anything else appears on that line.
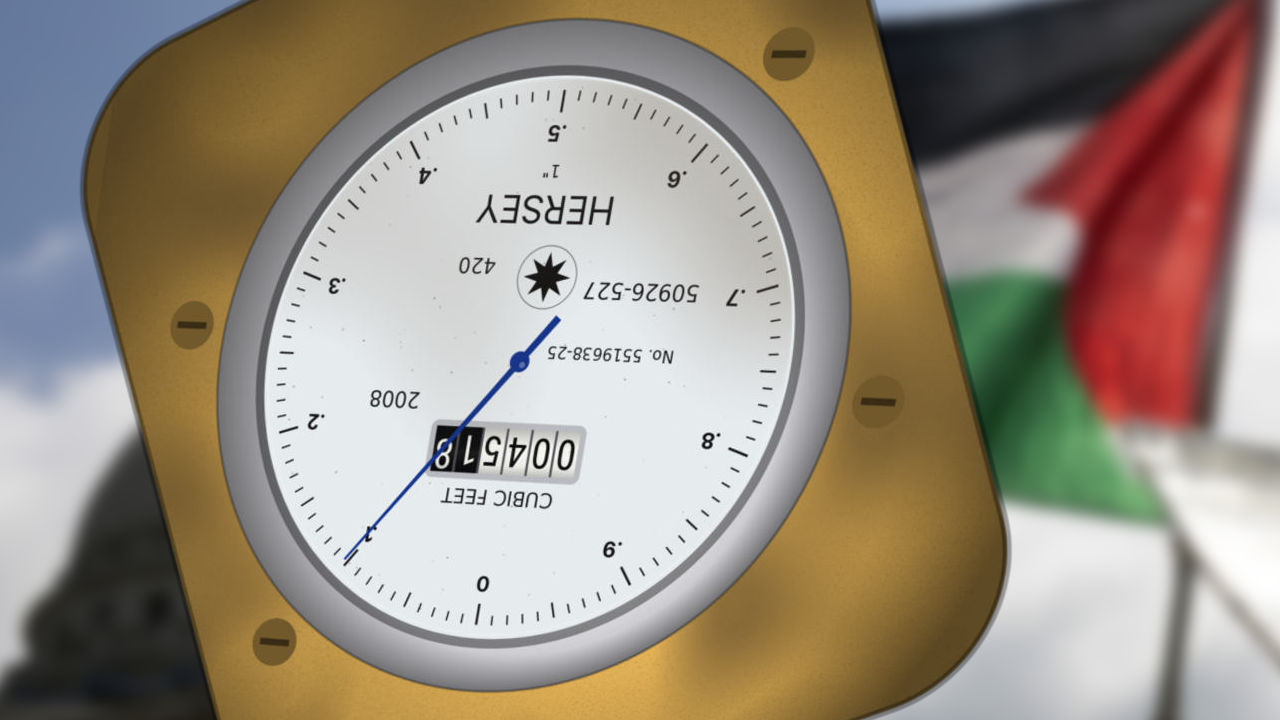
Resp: 4518.10 ft³
